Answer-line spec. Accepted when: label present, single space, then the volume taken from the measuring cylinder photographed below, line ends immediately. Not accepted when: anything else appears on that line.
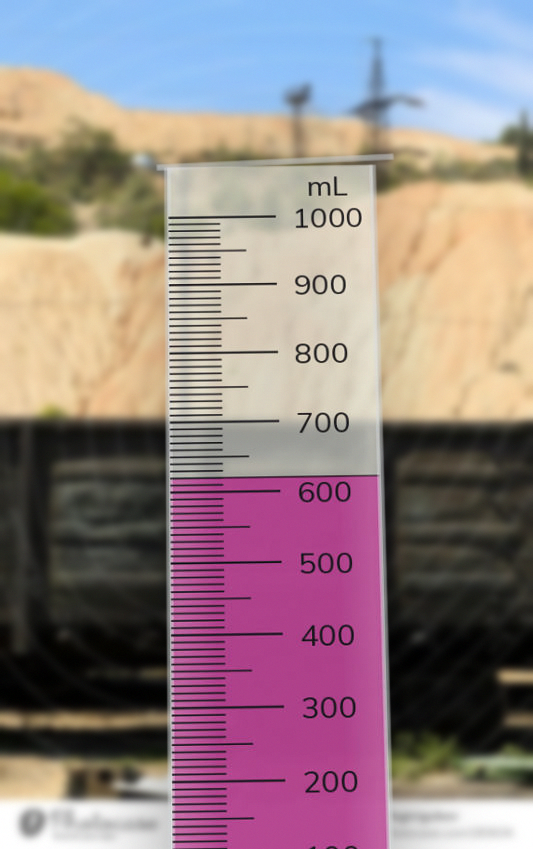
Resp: 620 mL
